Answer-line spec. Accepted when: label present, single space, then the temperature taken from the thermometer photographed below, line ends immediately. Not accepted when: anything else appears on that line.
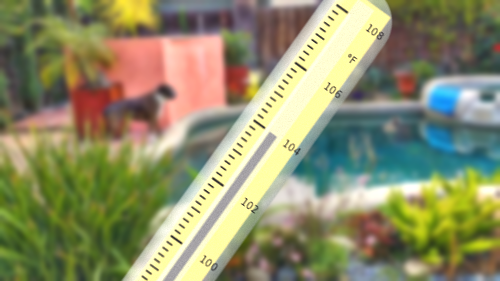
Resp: 104 °F
